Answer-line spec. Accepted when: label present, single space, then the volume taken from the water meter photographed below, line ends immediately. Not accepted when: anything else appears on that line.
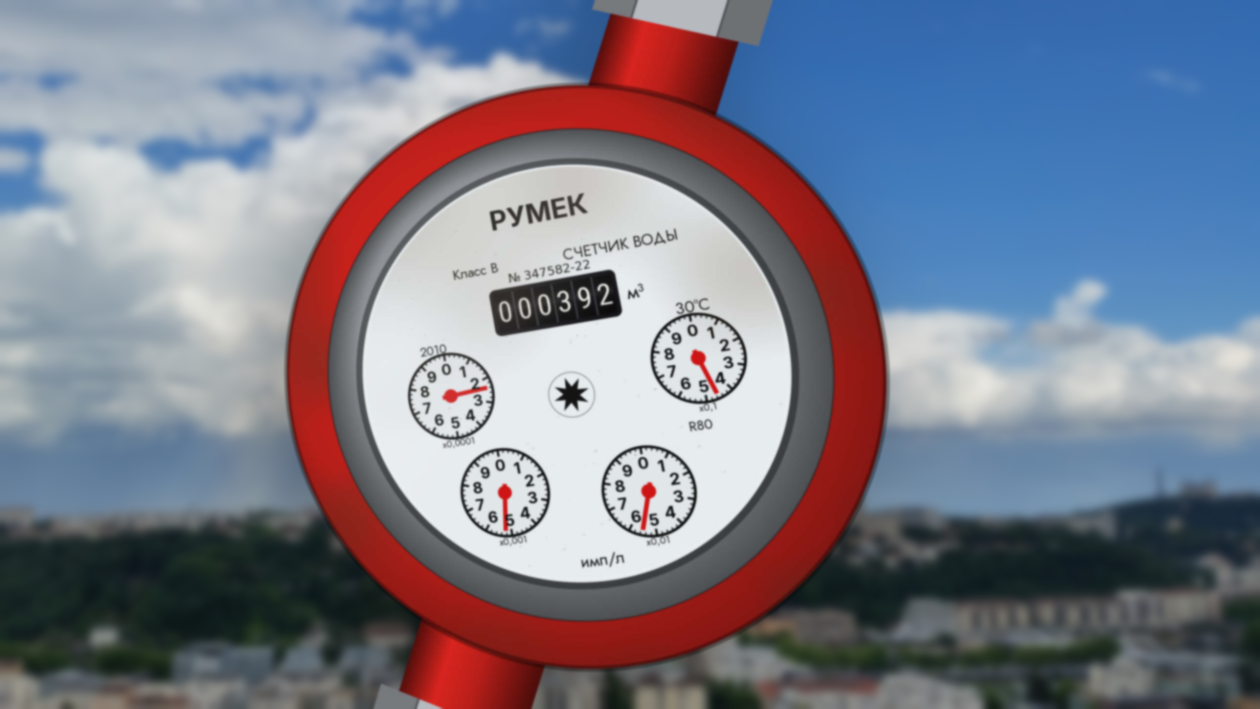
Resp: 392.4552 m³
